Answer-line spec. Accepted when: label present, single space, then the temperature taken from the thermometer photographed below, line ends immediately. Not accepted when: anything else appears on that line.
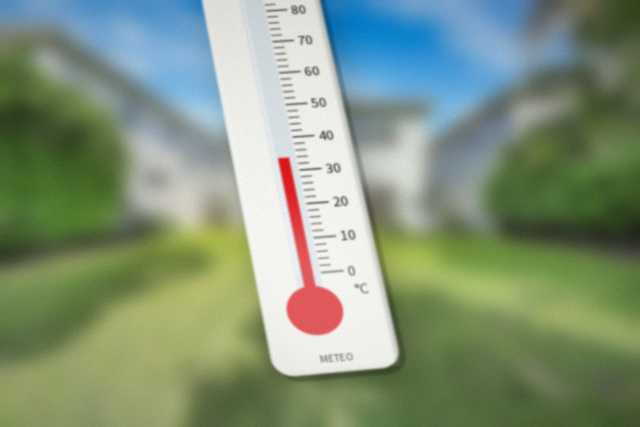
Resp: 34 °C
